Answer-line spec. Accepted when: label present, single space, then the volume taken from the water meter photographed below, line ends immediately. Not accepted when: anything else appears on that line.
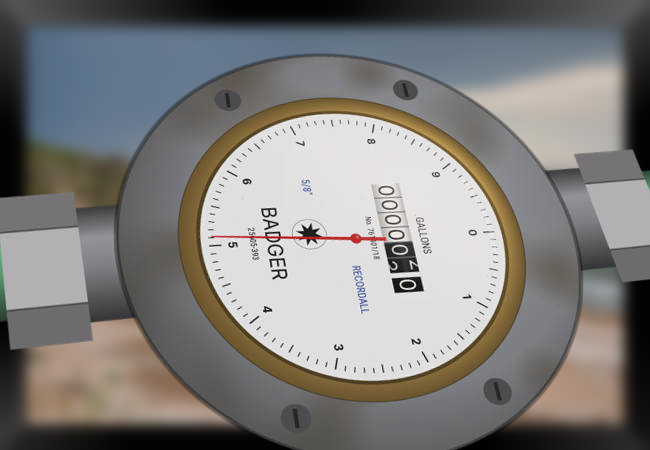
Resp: 25.1 gal
